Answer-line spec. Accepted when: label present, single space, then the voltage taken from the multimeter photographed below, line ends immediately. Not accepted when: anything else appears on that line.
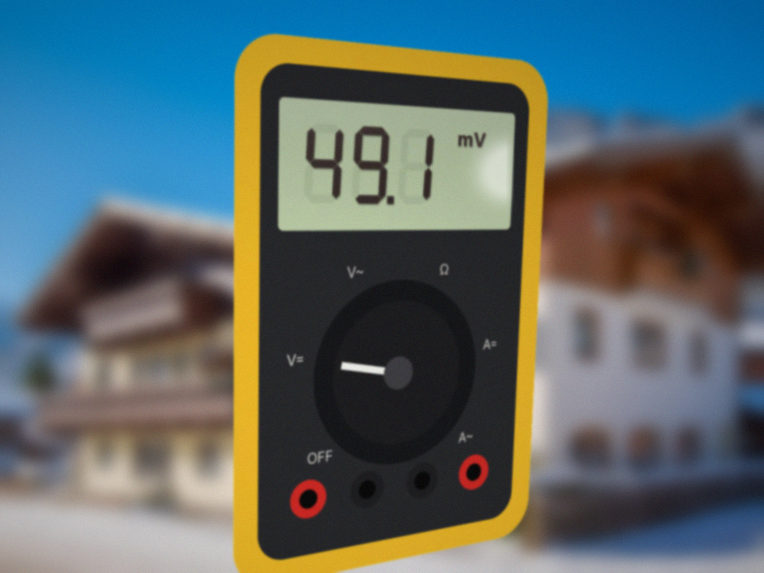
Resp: 49.1 mV
